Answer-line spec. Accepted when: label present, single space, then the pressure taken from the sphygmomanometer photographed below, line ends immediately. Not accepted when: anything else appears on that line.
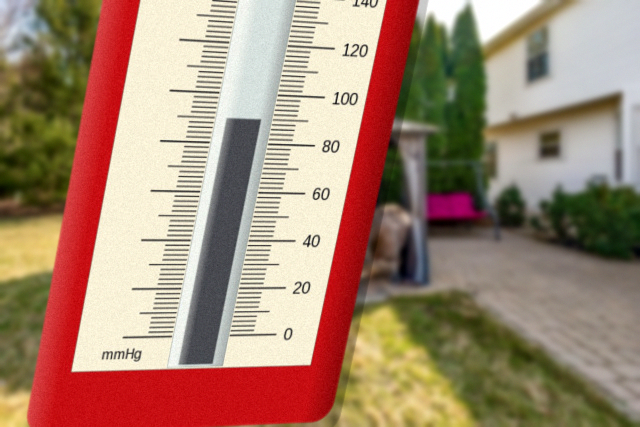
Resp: 90 mmHg
